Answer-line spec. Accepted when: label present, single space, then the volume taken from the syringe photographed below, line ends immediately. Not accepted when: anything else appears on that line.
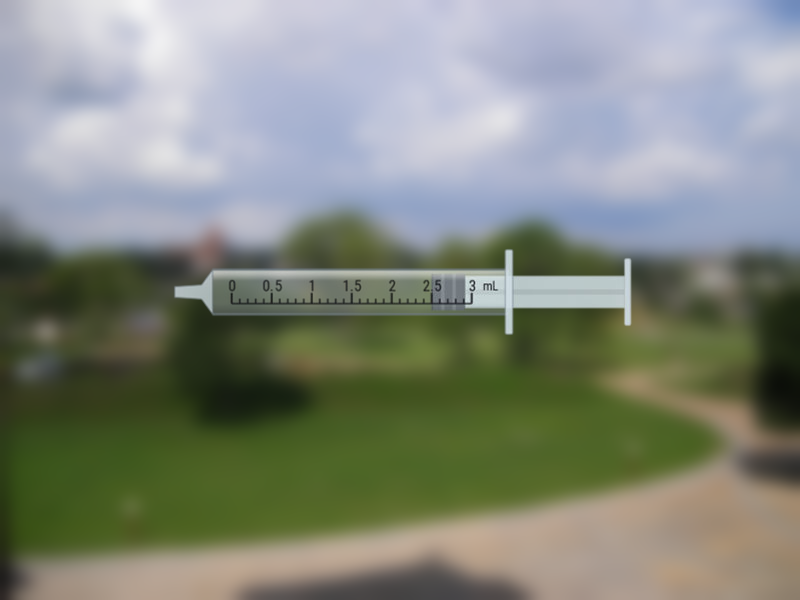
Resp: 2.5 mL
